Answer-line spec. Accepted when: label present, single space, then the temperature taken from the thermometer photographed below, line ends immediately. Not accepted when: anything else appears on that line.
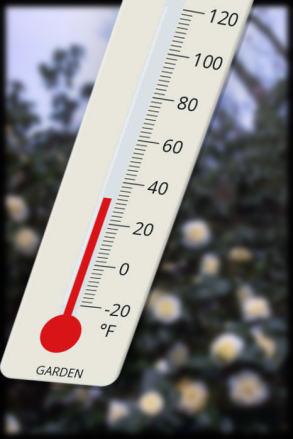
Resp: 32 °F
